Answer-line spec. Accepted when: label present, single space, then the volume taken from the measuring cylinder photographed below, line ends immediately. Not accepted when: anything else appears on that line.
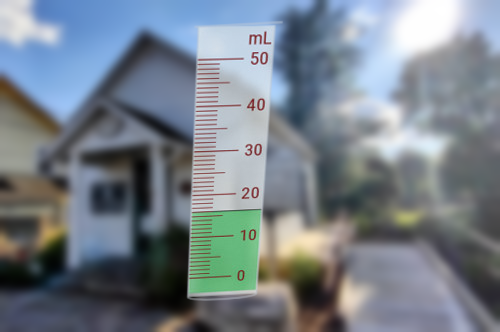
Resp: 16 mL
